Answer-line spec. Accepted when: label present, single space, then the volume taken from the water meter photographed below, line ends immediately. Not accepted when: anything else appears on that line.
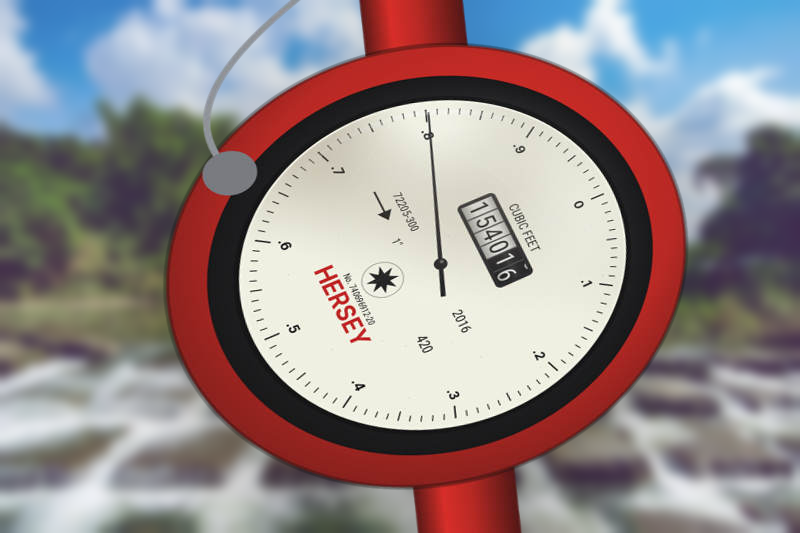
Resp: 154015.80 ft³
